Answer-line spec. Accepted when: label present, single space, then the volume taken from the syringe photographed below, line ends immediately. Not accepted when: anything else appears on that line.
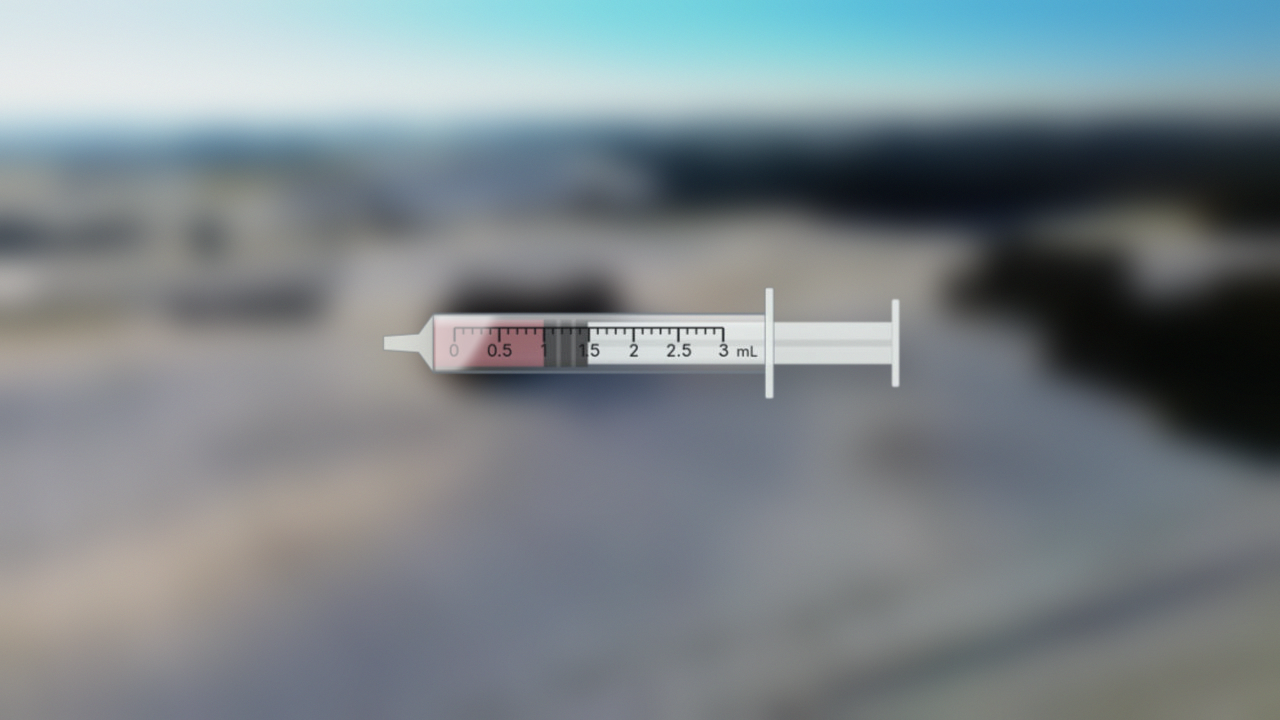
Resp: 1 mL
